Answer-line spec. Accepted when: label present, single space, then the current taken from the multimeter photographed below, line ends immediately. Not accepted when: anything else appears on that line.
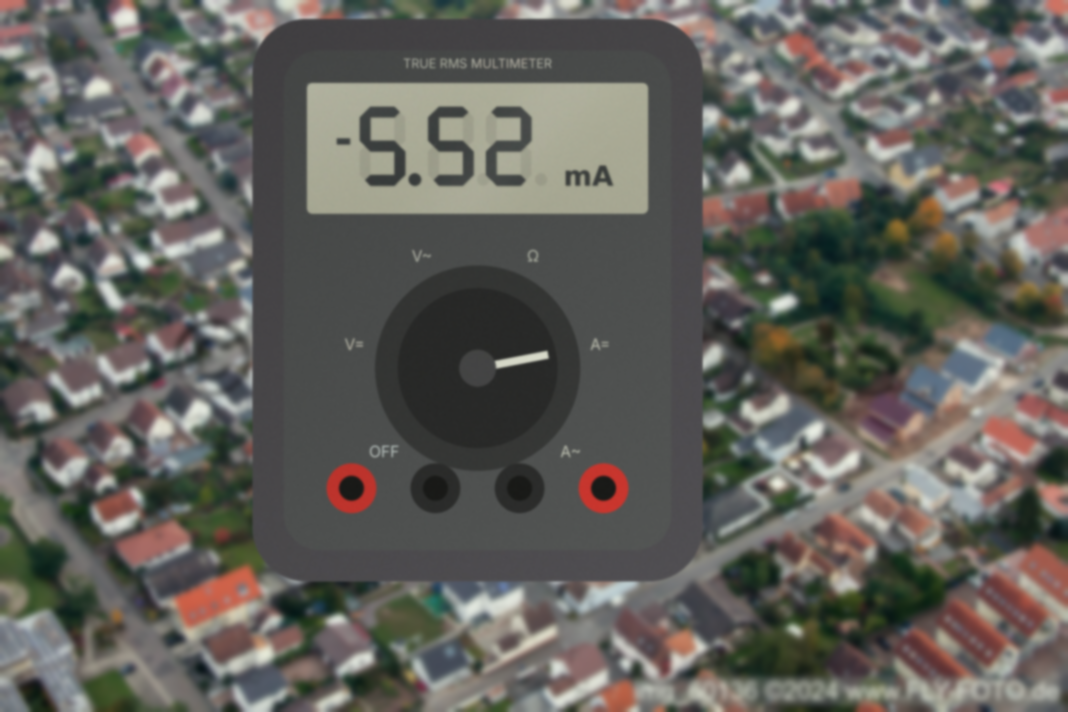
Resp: -5.52 mA
